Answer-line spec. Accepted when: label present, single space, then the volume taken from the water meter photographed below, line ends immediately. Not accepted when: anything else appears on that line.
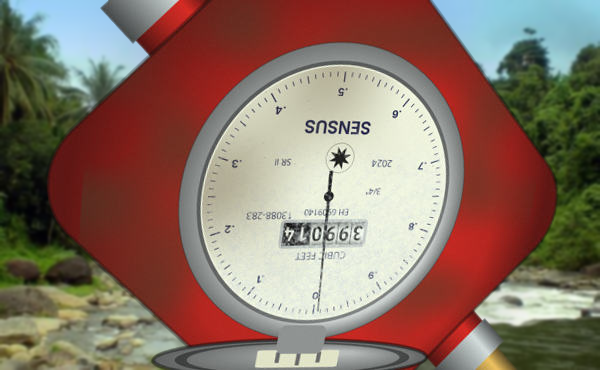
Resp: 399013.99 ft³
